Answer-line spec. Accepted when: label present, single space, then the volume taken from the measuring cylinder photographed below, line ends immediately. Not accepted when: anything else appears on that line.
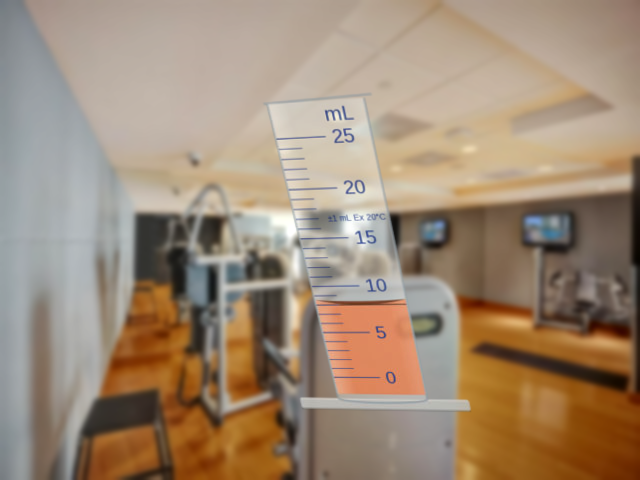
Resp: 8 mL
